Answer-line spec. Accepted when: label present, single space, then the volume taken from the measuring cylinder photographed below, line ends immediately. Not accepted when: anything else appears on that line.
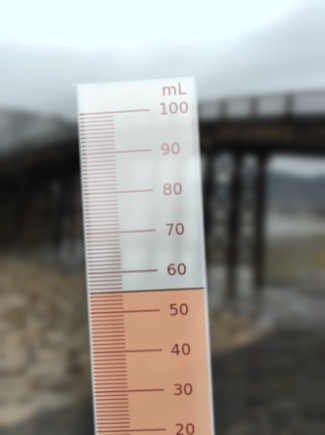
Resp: 55 mL
